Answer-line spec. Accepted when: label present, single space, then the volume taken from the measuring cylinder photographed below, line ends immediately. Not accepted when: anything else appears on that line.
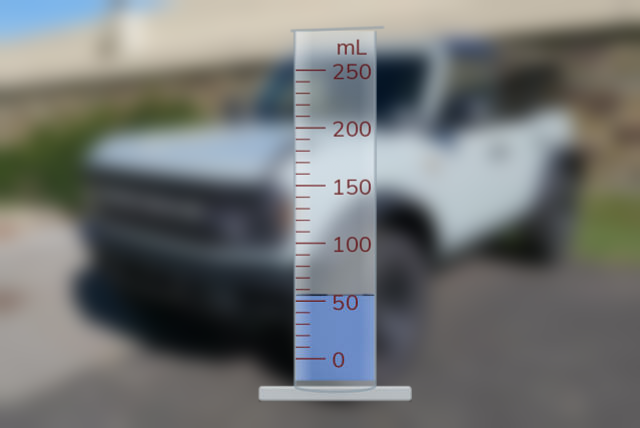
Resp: 55 mL
